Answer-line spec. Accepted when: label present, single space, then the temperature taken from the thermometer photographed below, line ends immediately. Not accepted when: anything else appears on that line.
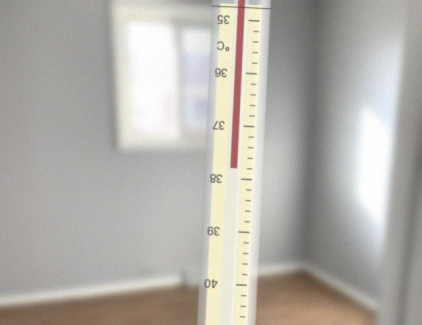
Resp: 37.8 °C
